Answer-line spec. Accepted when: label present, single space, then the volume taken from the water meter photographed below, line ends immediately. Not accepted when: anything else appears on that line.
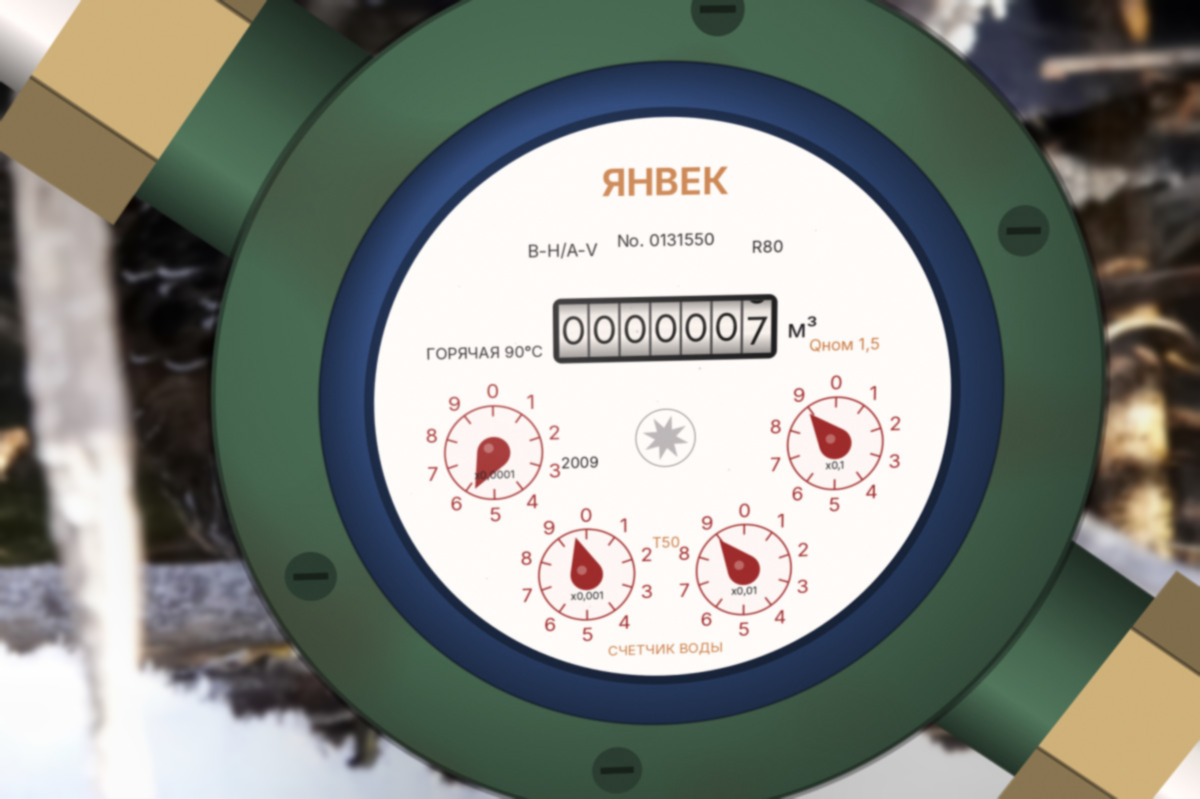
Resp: 6.8895 m³
